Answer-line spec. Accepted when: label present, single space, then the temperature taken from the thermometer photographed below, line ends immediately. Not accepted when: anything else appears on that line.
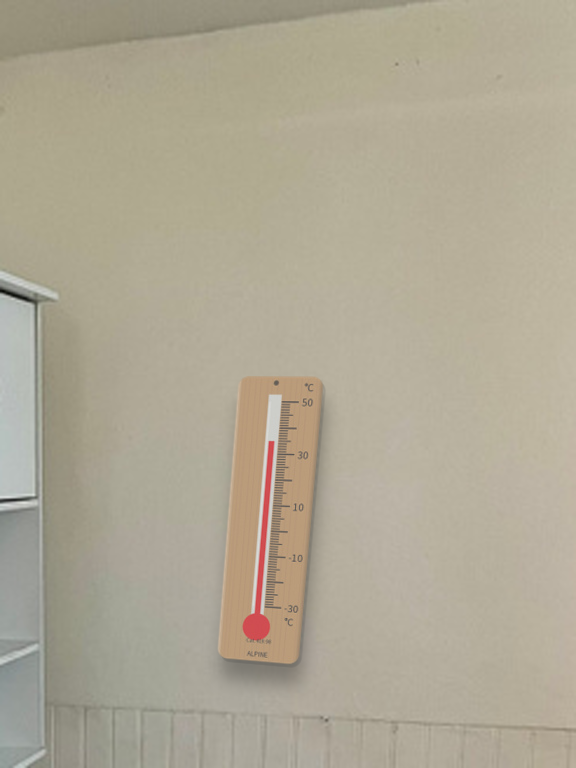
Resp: 35 °C
